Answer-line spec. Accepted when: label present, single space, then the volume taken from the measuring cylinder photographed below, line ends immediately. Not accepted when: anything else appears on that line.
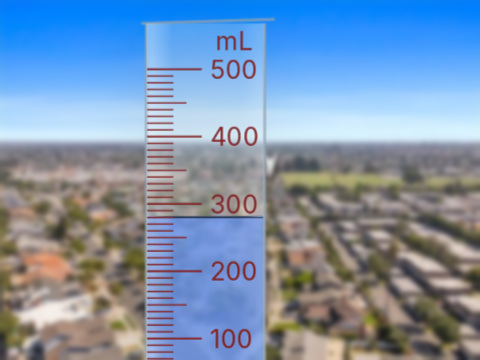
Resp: 280 mL
